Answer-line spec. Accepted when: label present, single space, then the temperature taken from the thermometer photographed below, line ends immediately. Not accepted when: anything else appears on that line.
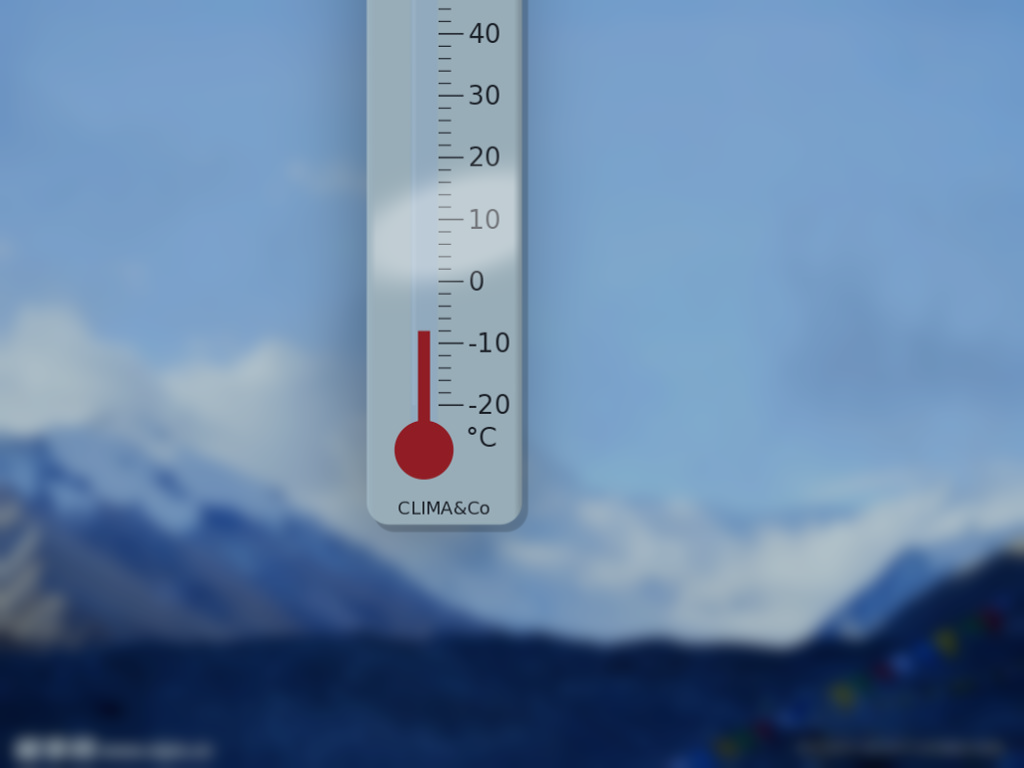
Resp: -8 °C
